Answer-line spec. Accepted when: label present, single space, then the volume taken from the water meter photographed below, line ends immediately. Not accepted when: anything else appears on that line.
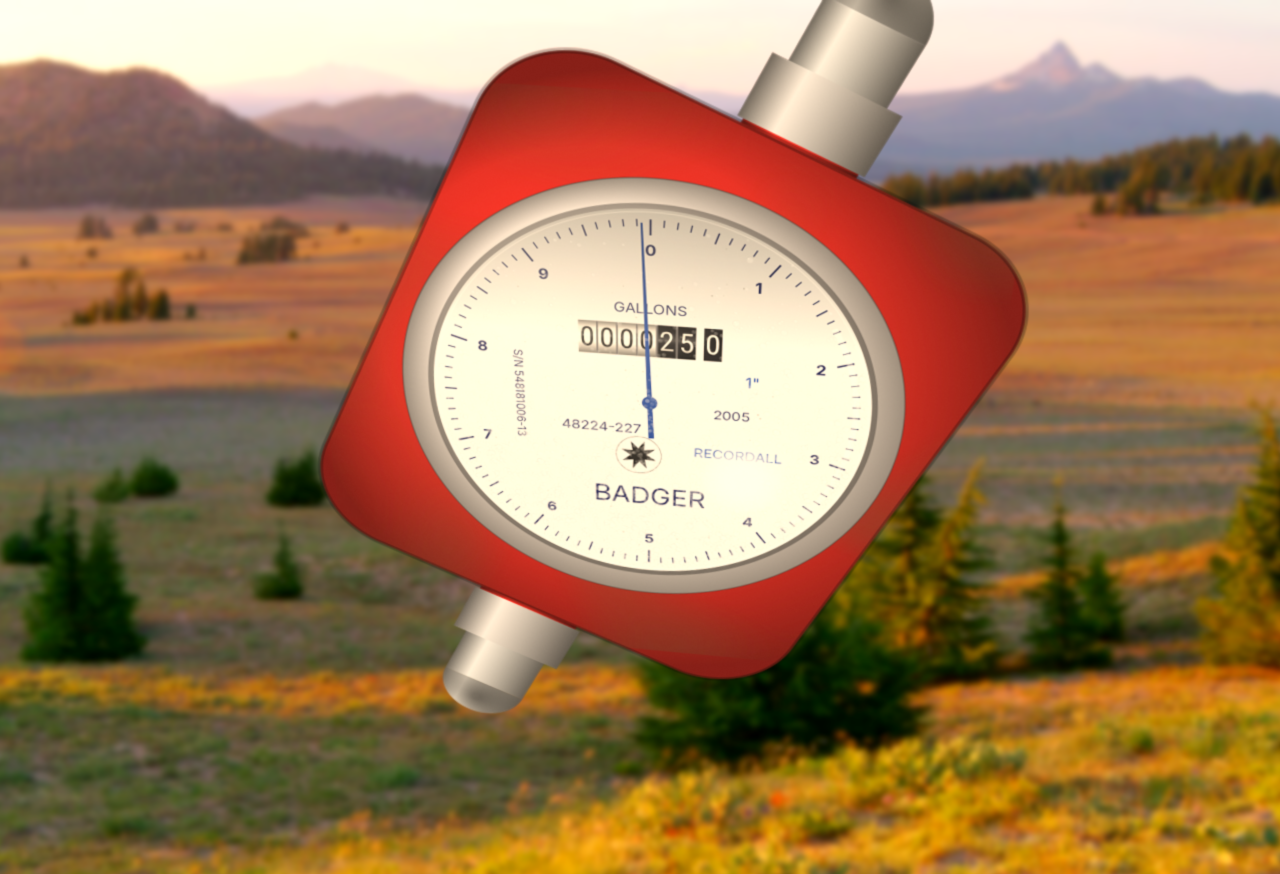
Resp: 249.9 gal
